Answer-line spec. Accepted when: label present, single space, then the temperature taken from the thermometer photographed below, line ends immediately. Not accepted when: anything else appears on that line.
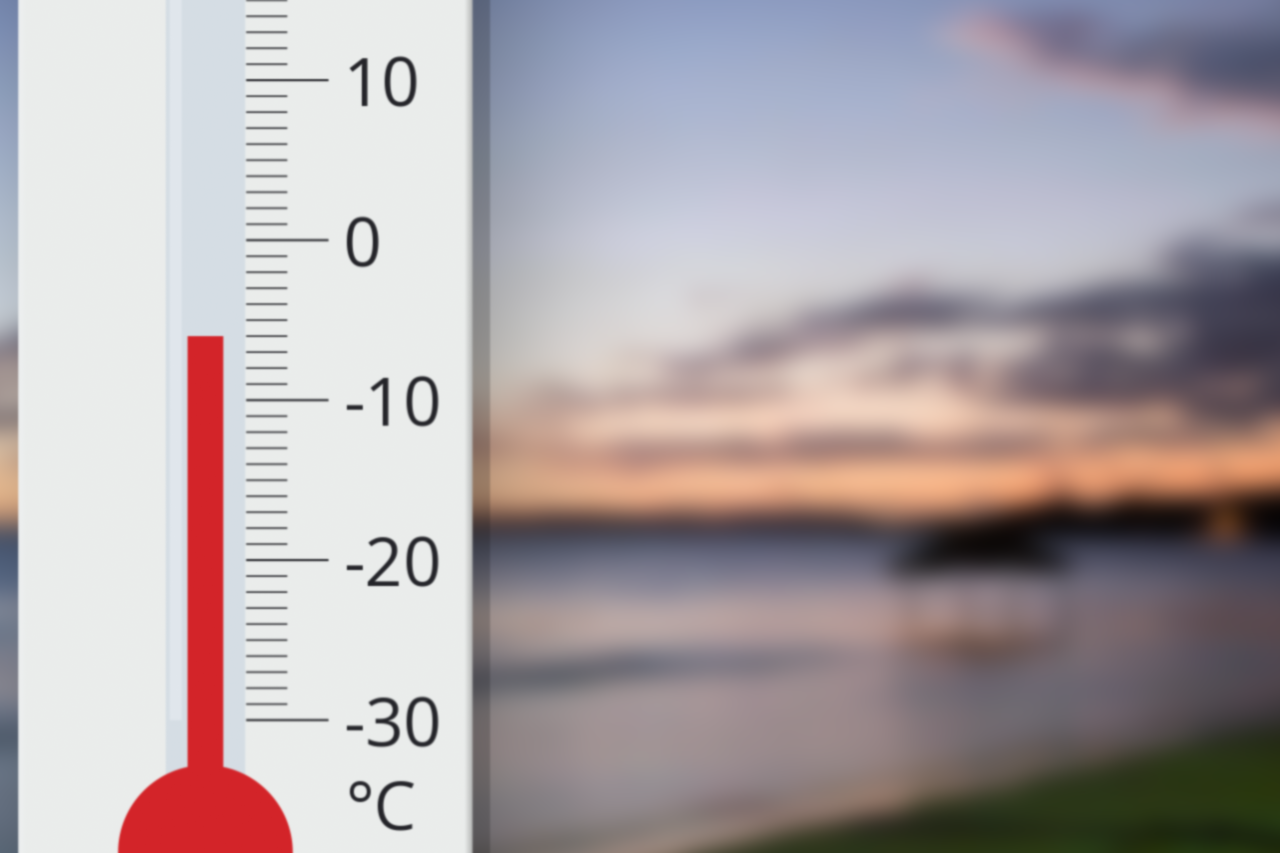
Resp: -6 °C
